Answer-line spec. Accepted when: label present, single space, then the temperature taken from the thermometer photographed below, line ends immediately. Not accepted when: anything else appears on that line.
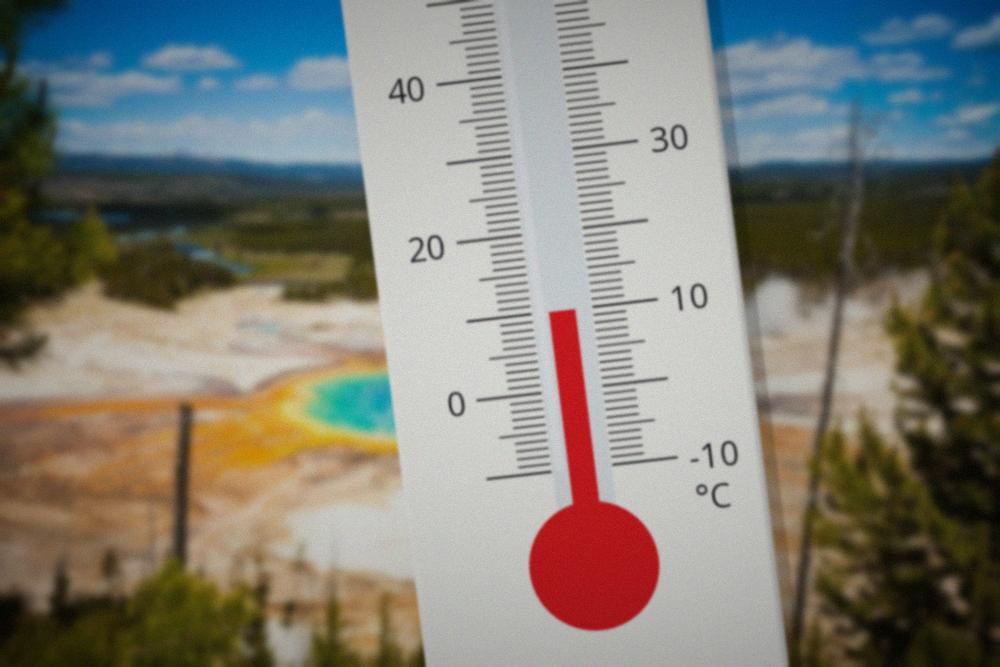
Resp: 10 °C
